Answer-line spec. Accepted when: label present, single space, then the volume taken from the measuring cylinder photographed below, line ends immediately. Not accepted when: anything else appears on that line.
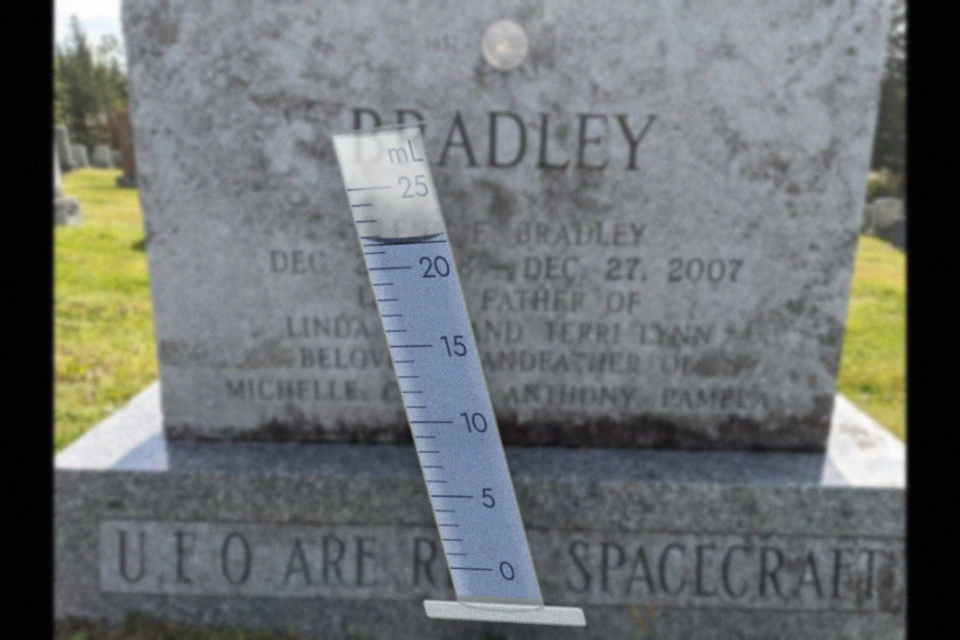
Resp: 21.5 mL
